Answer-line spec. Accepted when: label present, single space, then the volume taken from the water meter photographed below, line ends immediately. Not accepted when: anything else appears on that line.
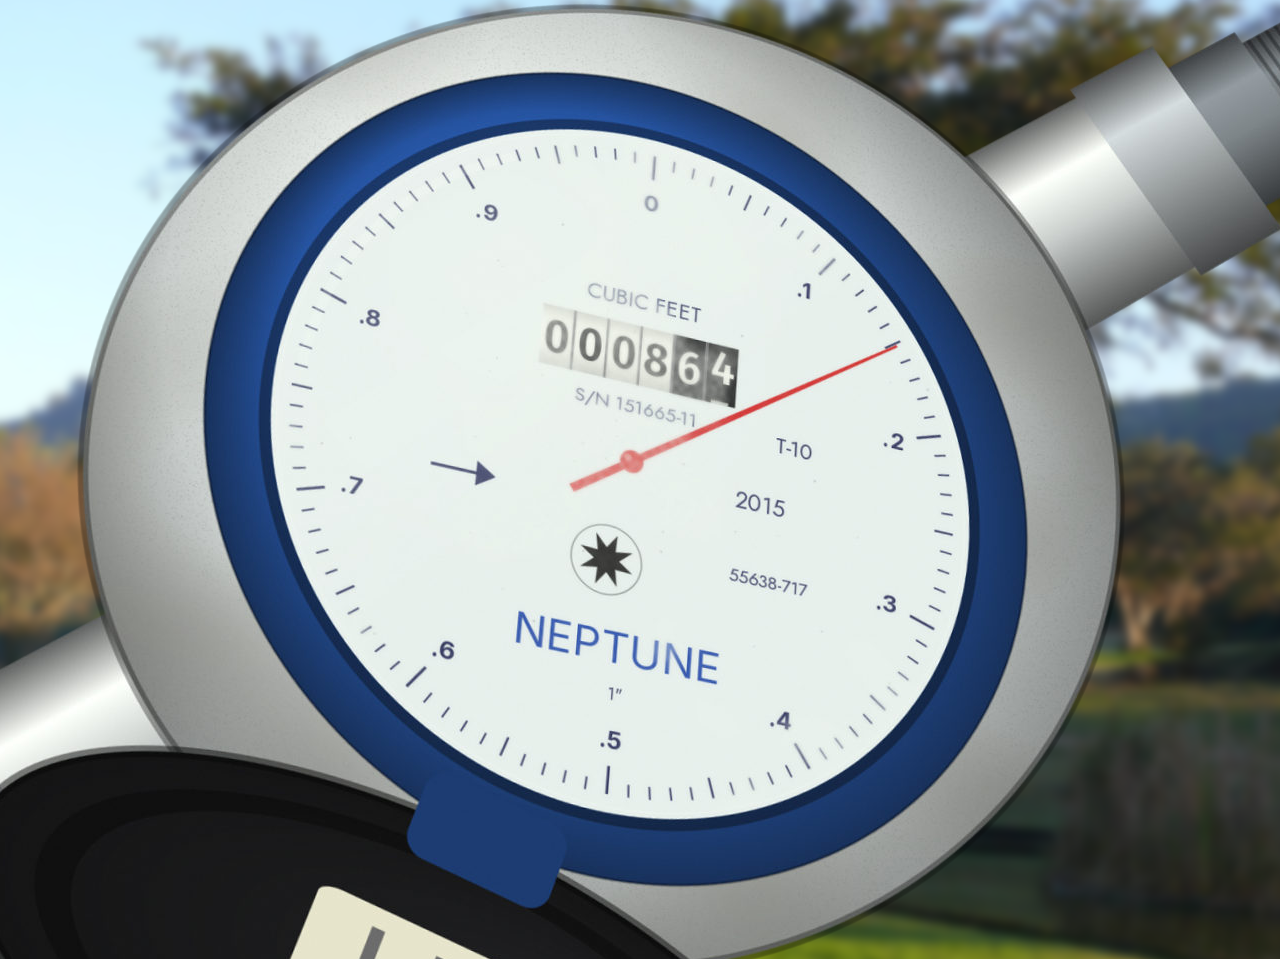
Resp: 864.15 ft³
